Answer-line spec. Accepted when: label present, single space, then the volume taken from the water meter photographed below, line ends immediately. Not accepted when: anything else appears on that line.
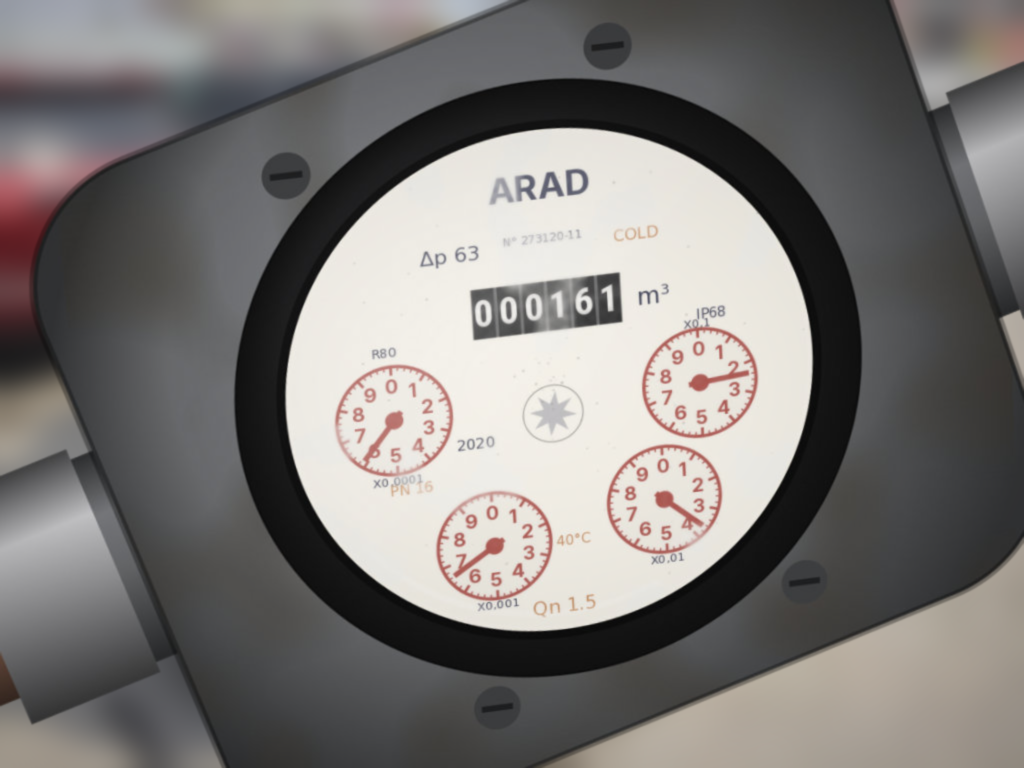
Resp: 161.2366 m³
